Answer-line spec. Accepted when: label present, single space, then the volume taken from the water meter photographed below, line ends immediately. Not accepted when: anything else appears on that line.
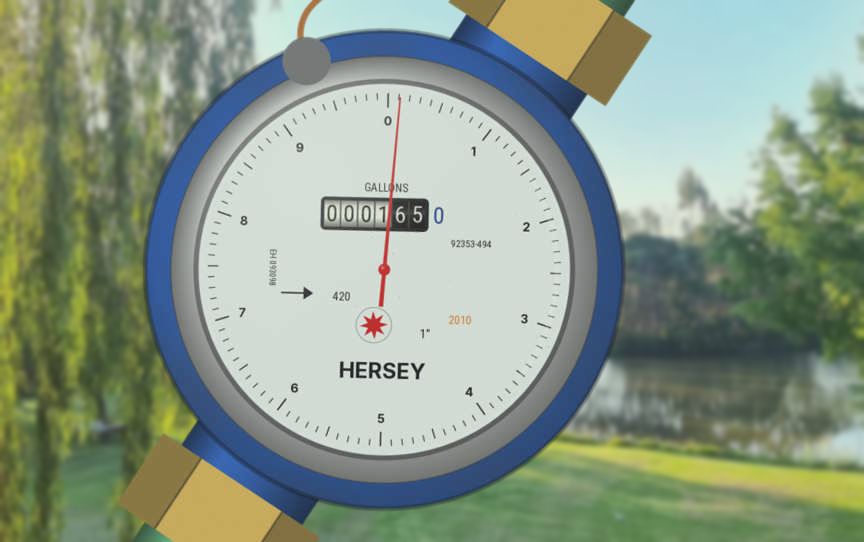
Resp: 1650.1 gal
